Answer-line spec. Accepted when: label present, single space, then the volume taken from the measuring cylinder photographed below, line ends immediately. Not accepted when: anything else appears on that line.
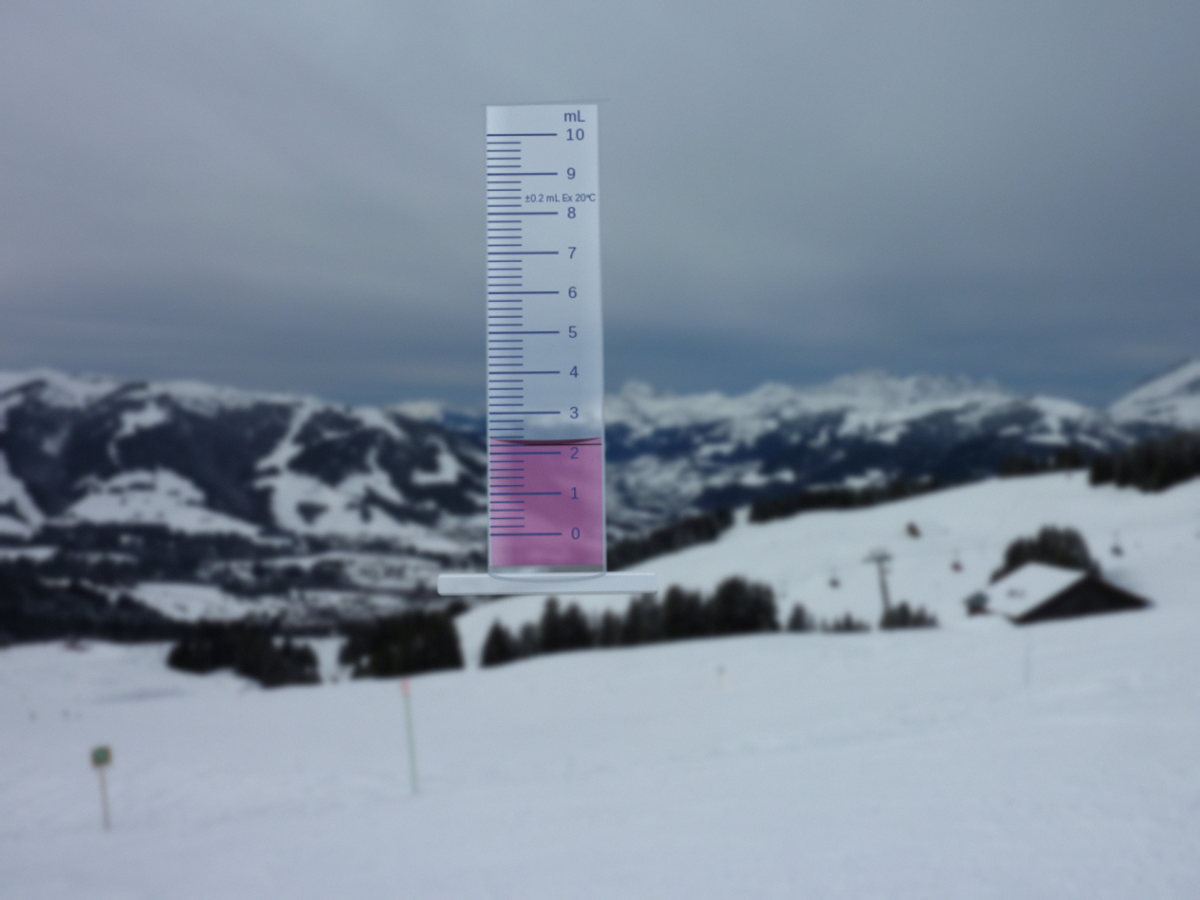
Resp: 2.2 mL
